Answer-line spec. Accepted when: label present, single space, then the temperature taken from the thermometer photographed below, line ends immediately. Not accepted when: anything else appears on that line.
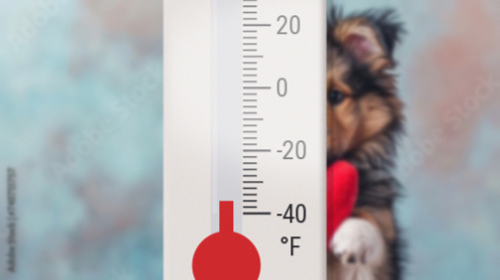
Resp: -36 °F
